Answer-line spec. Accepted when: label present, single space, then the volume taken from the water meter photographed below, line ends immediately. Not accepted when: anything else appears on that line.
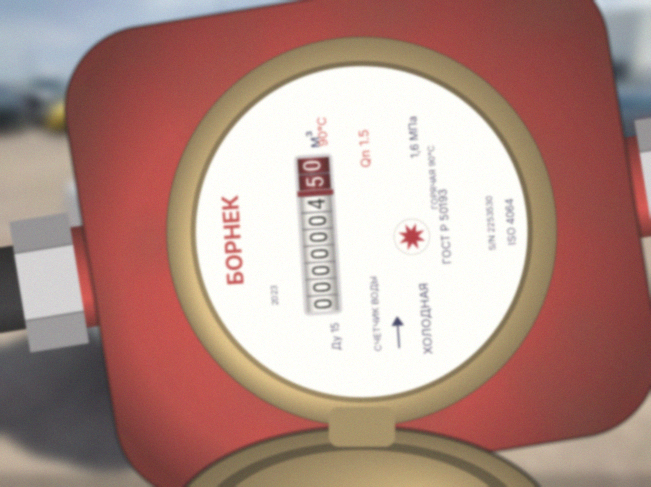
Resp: 4.50 m³
